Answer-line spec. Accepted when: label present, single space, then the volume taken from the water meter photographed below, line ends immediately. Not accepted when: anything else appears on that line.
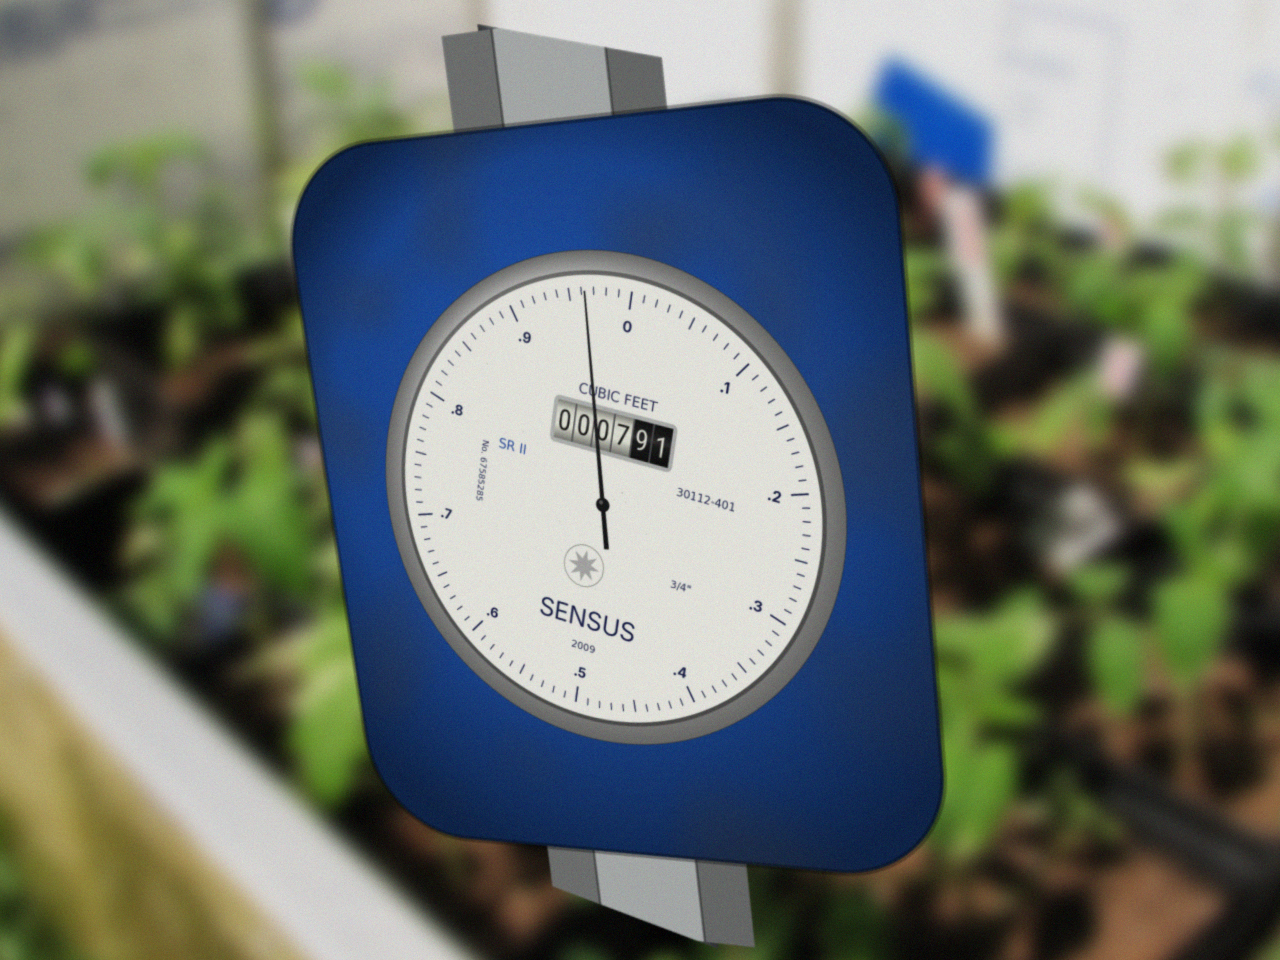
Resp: 790.96 ft³
